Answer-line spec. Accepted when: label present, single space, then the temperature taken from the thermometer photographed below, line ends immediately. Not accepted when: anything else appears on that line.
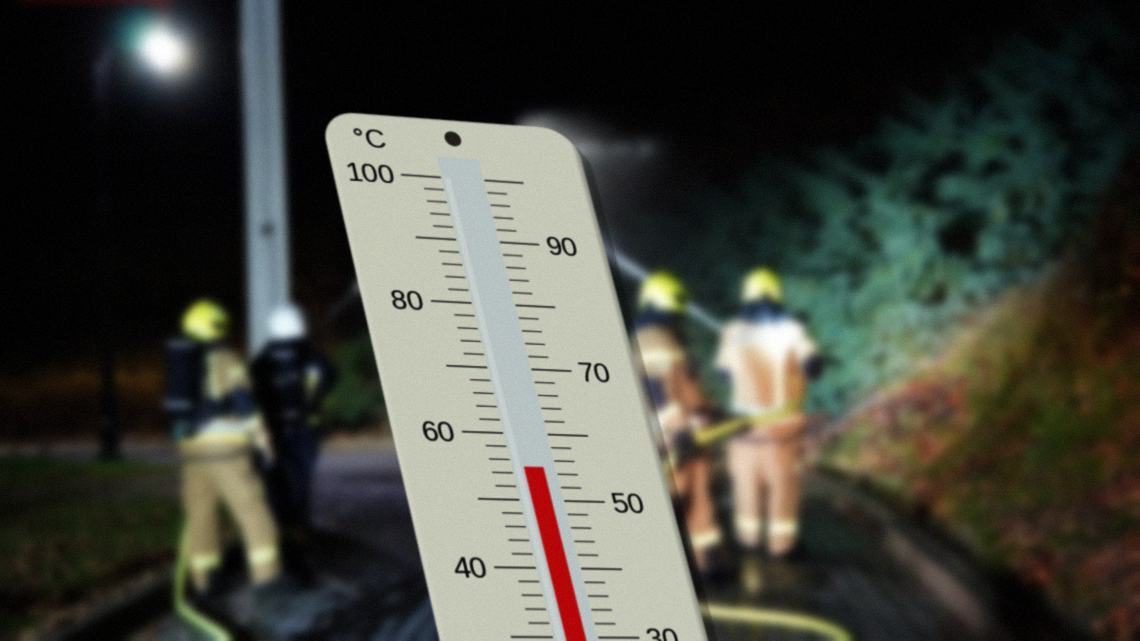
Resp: 55 °C
